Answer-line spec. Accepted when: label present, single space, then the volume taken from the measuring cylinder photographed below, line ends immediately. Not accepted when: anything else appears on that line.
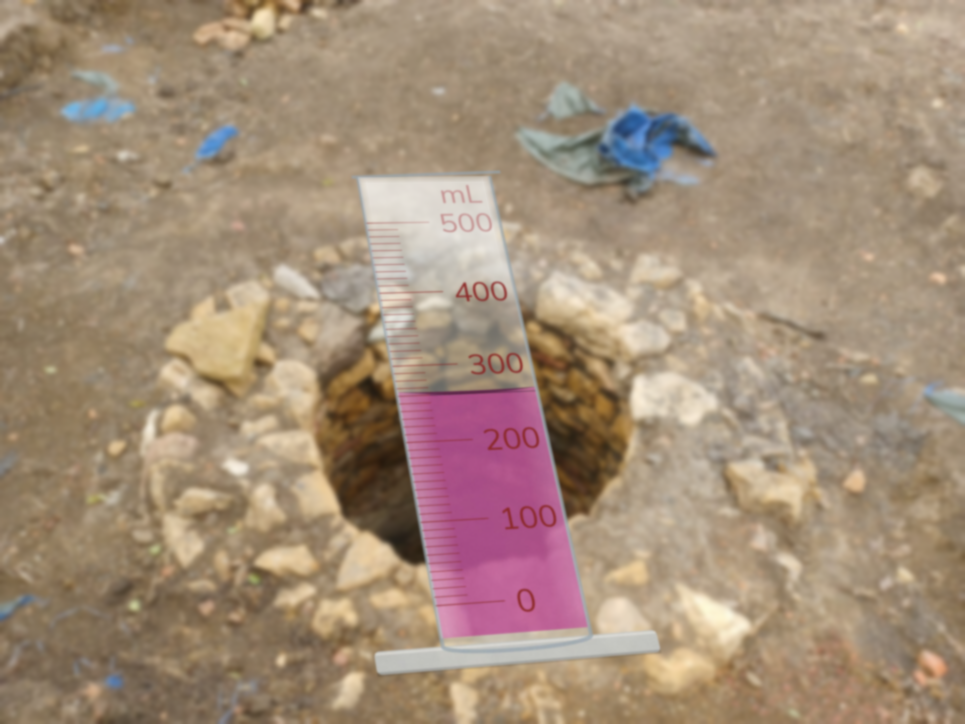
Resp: 260 mL
